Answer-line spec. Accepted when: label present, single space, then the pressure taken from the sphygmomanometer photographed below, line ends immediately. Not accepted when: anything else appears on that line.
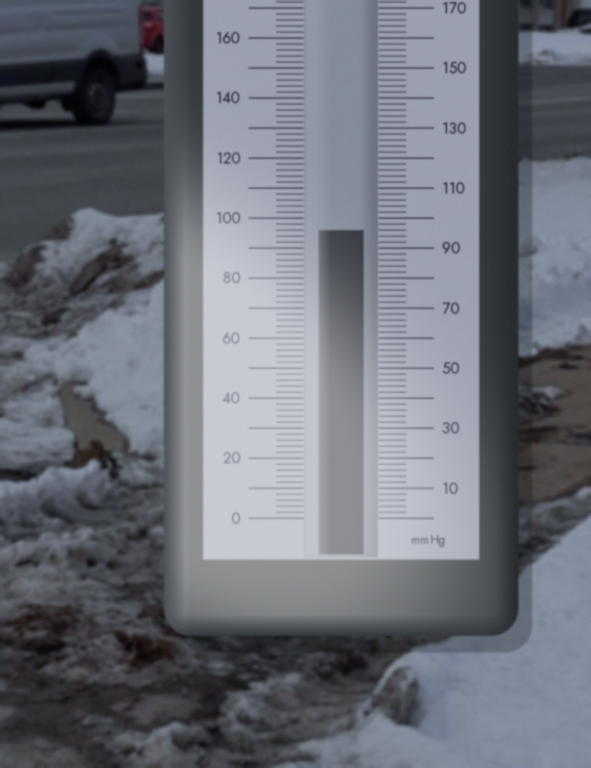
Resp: 96 mmHg
